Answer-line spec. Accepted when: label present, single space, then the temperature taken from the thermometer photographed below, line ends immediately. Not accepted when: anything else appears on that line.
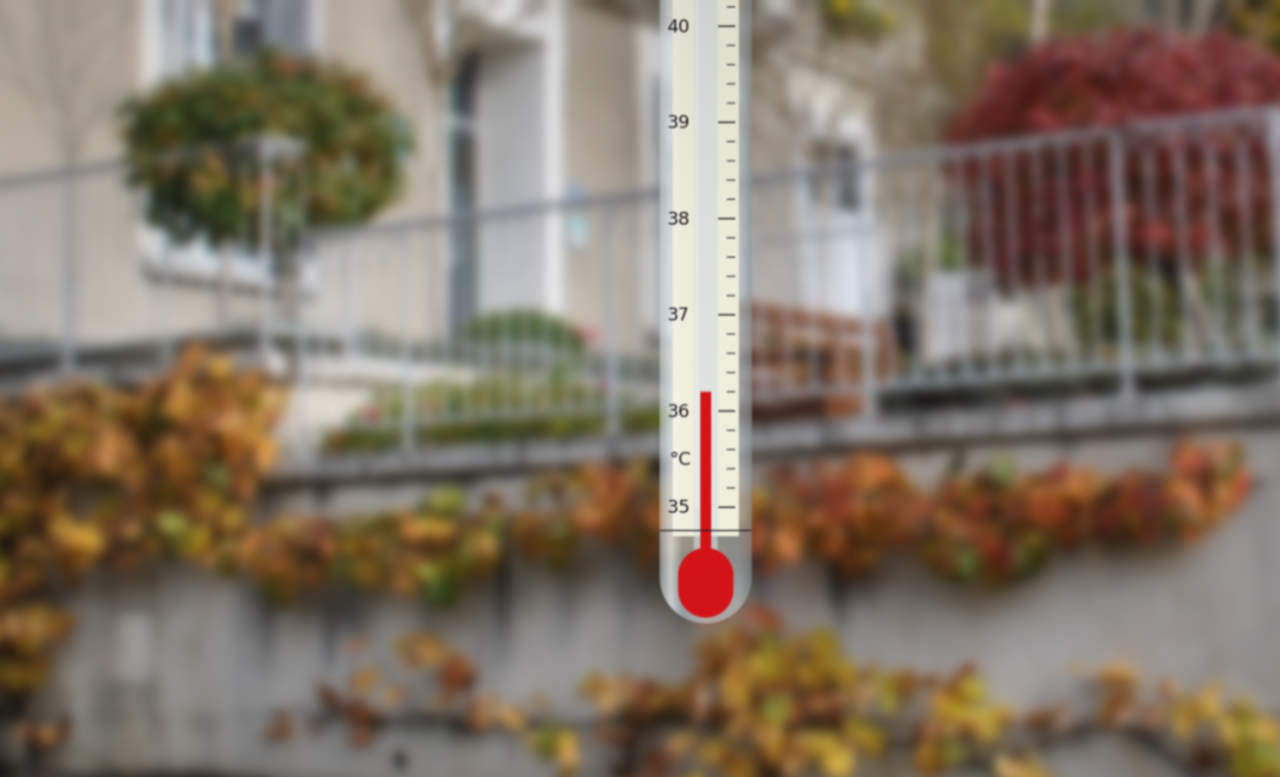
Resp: 36.2 °C
